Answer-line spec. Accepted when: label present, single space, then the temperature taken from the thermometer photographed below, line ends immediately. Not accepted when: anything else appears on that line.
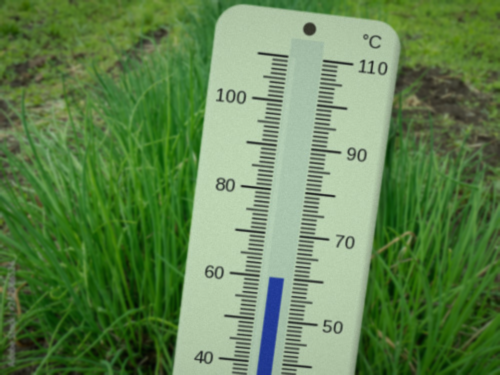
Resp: 60 °C
